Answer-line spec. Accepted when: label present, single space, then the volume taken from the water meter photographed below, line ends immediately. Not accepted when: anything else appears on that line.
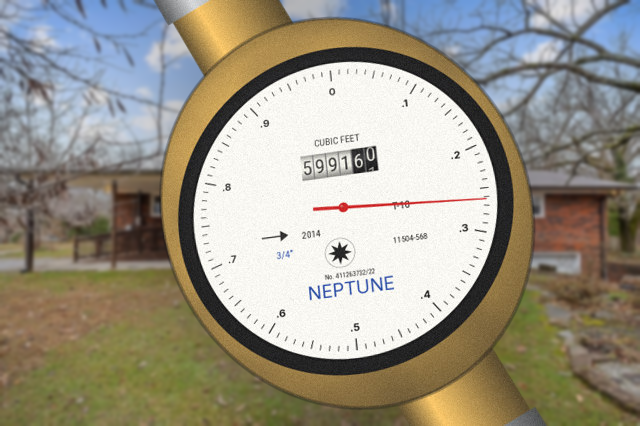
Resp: 599160.26 ft³
